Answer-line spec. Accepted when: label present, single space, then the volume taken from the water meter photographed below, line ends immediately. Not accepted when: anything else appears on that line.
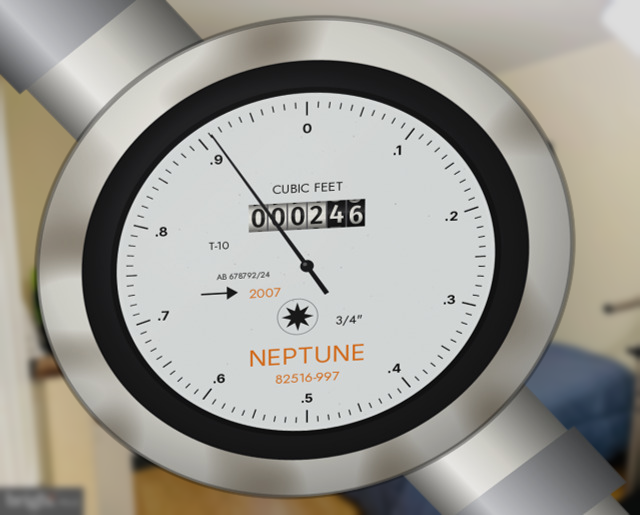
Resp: 245.91 ft³
